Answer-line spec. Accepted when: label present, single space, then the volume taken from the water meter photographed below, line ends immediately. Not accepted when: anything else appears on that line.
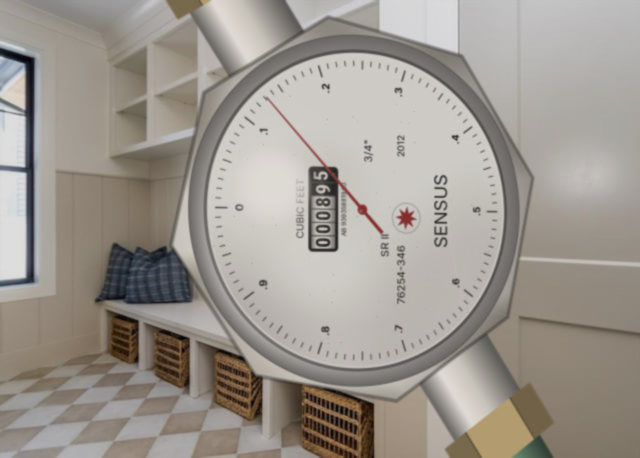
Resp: 895.13 ft³
